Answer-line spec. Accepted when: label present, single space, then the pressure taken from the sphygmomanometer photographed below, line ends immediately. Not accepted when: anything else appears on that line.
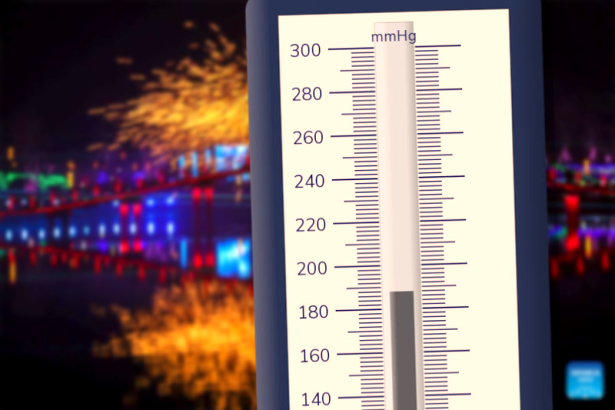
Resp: 188 mmHg
